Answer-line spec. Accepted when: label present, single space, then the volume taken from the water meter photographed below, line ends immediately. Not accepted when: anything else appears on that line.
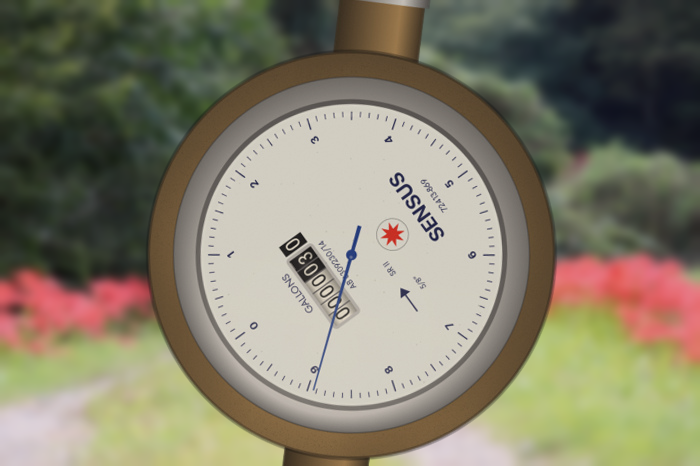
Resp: 28.9 gal
